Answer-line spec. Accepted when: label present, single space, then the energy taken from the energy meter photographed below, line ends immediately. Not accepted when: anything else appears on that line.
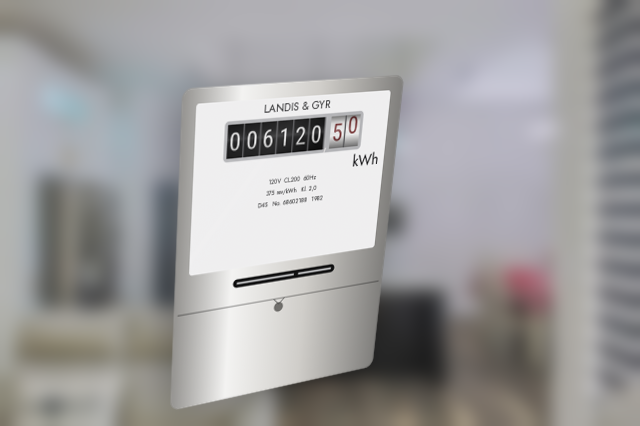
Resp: 6120.50 kWh
